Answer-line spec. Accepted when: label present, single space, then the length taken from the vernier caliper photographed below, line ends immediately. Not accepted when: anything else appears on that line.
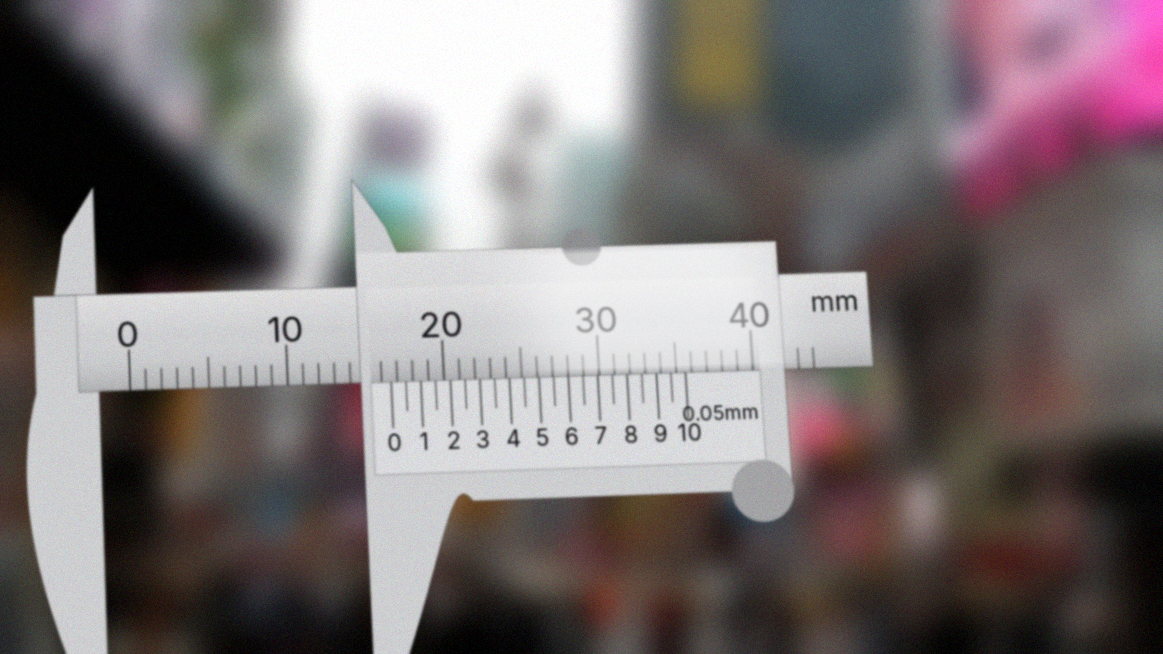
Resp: 16.6 mm
